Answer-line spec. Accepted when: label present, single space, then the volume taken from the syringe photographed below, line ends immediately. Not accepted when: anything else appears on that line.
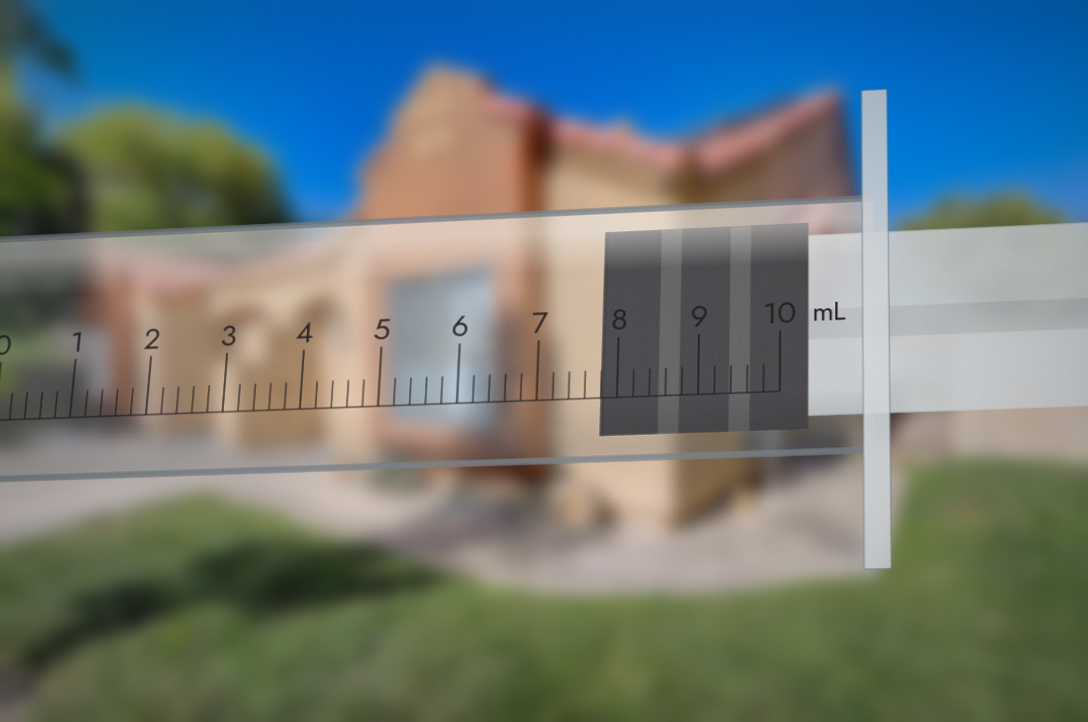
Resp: 7.8 mL
